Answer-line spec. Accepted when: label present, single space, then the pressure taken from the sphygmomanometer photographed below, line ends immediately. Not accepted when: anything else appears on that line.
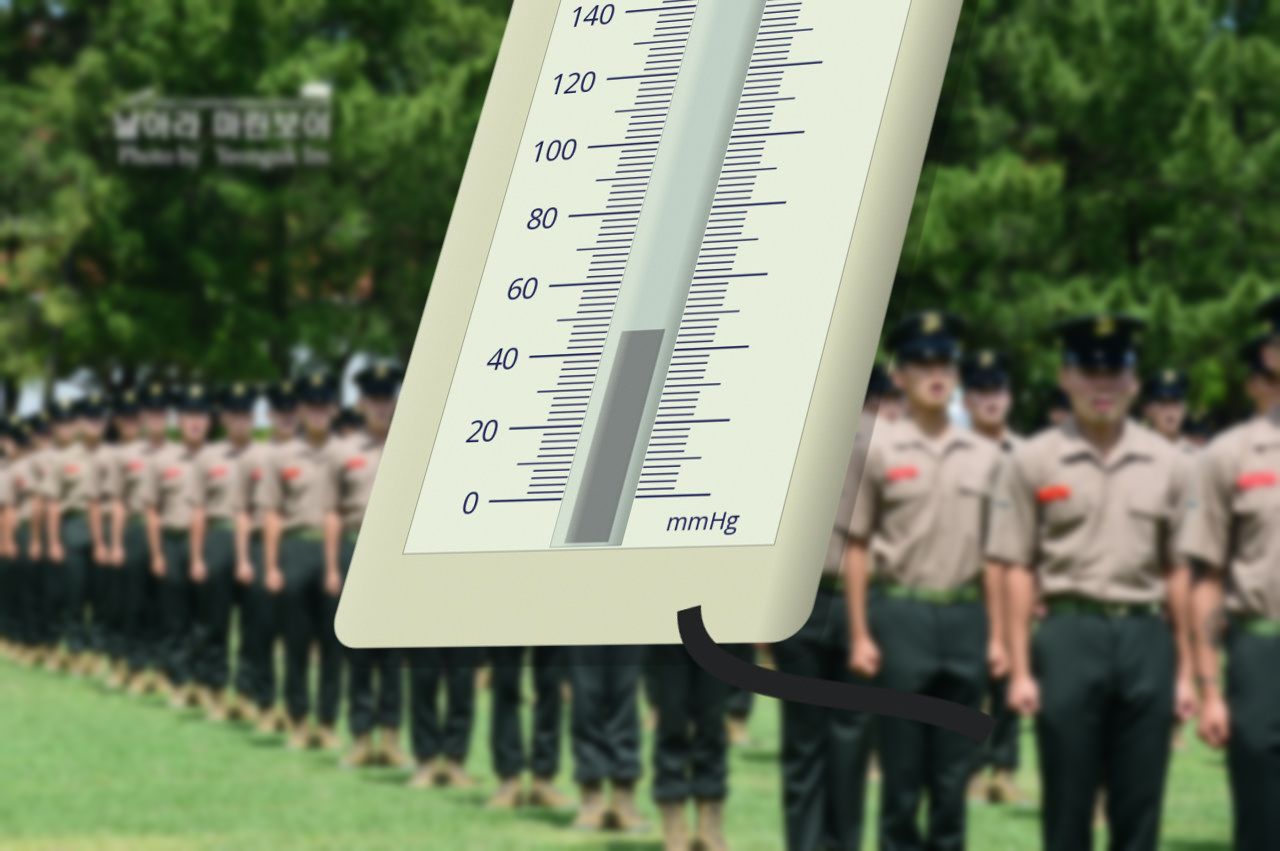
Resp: 46 mmHg
